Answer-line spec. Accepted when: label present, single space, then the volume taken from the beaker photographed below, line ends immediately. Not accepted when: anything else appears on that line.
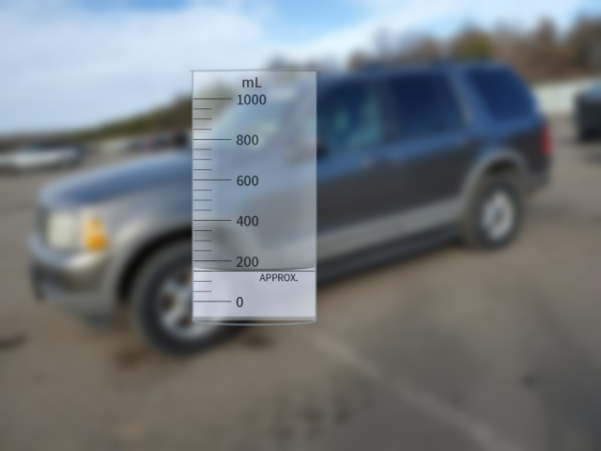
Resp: 150 mL
